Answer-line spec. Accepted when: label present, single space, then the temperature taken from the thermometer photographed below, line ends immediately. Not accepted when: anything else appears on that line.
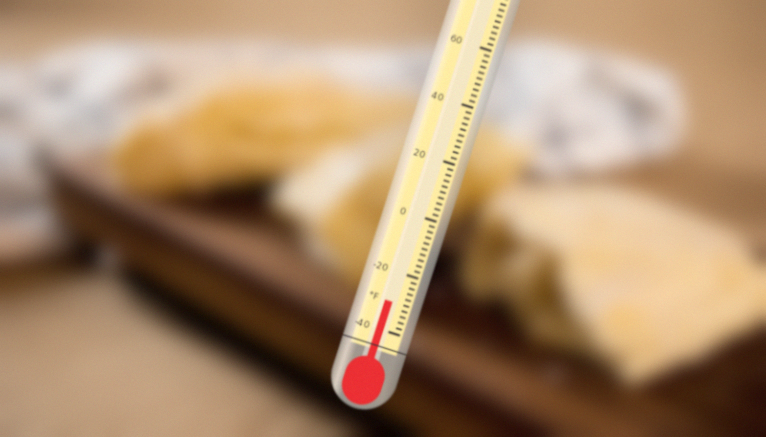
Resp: -30 °F
